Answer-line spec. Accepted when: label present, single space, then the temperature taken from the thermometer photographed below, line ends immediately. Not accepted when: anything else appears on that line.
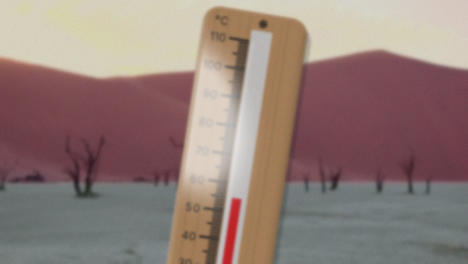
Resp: 55 °C
